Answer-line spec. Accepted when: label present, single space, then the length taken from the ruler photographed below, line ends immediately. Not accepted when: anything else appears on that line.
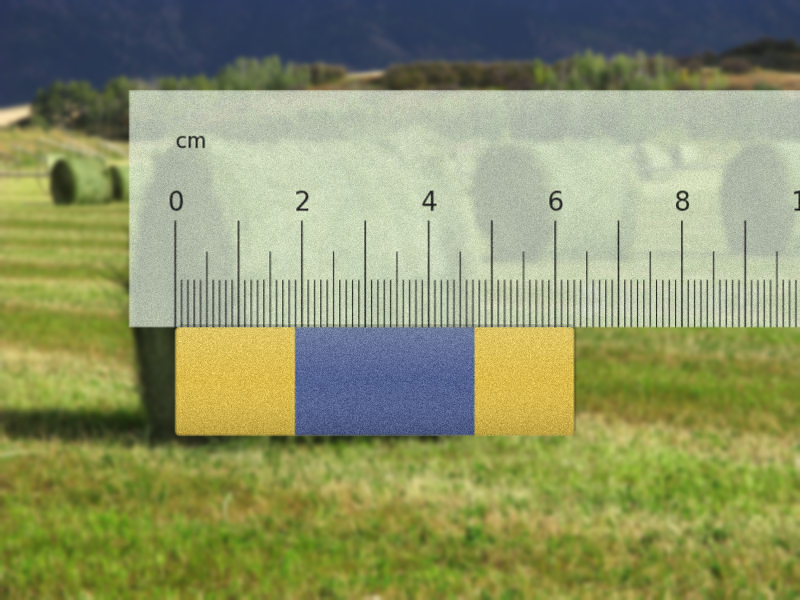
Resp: 6.3 cm
